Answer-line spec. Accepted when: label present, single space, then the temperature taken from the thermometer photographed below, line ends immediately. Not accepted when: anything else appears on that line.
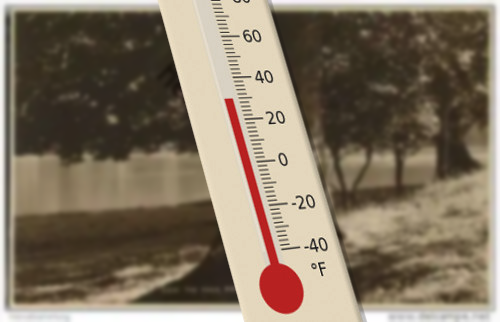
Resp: 30 °F
